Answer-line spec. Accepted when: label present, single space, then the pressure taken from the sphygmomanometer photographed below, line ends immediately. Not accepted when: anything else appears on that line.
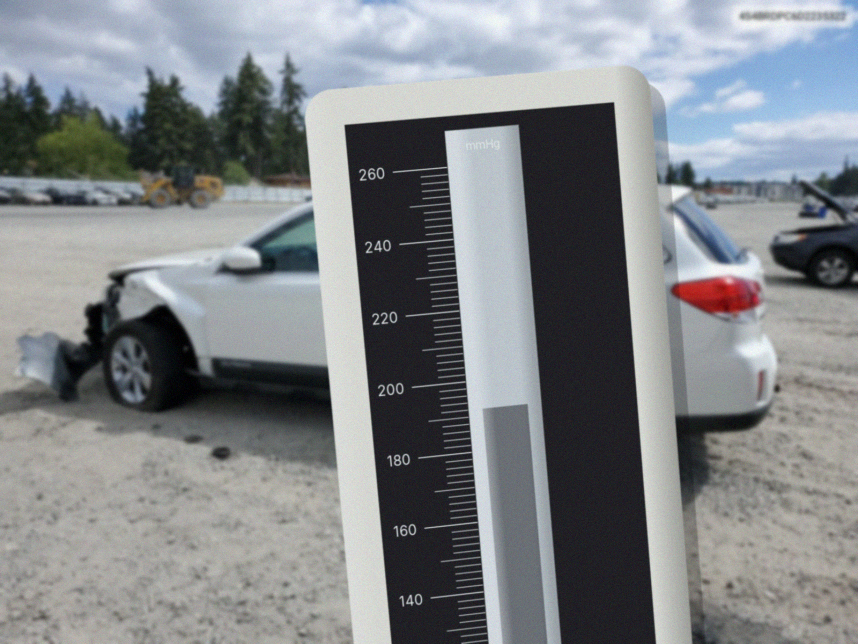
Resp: 192 mmHg
